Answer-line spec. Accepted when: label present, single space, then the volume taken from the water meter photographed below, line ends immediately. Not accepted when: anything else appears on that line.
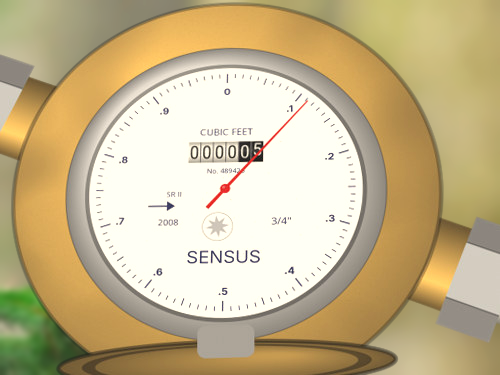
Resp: 5.11 ft³
